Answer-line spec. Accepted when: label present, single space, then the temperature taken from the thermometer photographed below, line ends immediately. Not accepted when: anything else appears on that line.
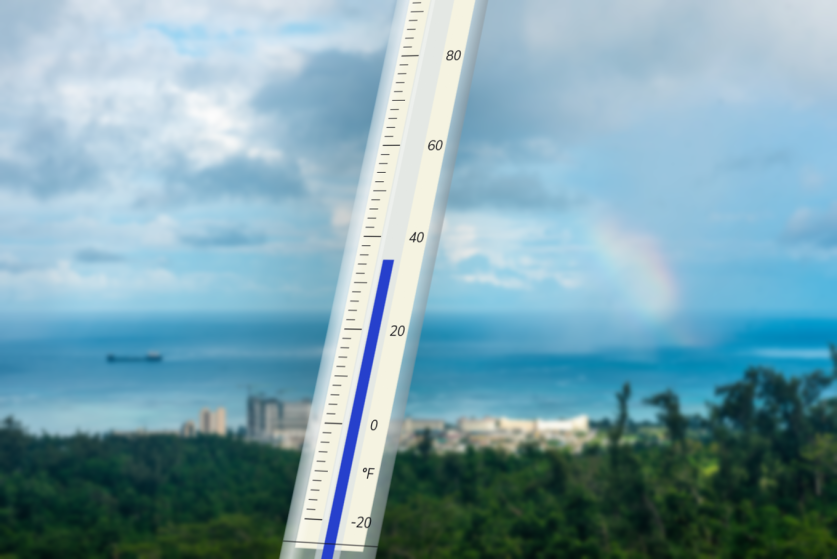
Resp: 35 °F
